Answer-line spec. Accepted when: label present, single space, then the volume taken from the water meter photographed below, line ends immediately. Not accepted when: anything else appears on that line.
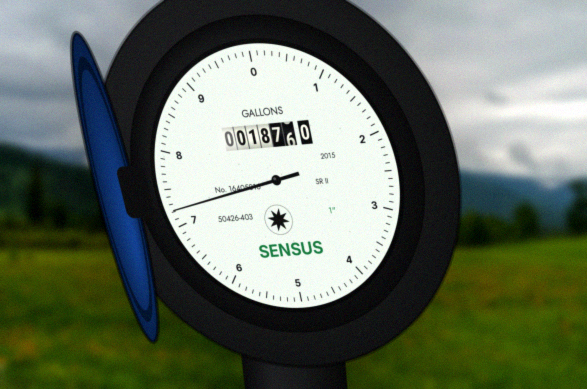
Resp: 18757.2 gal
